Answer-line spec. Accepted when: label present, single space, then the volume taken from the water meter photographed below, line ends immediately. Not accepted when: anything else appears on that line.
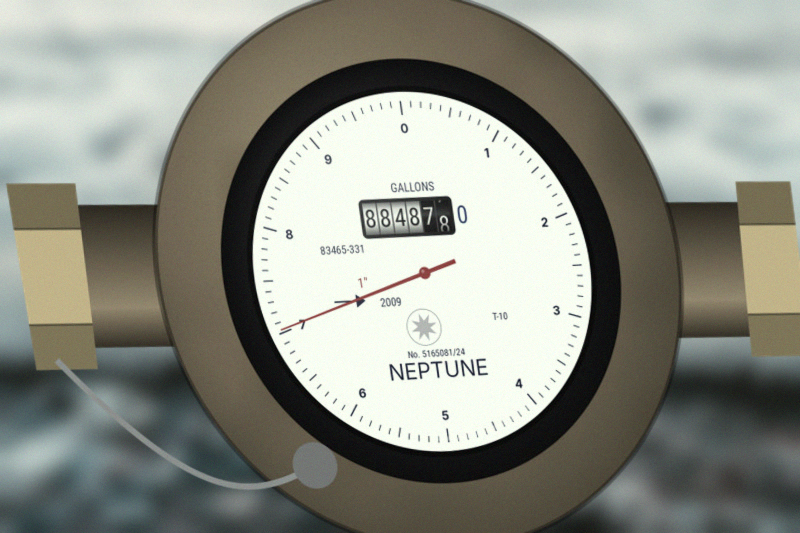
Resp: 8848777.0 gal
